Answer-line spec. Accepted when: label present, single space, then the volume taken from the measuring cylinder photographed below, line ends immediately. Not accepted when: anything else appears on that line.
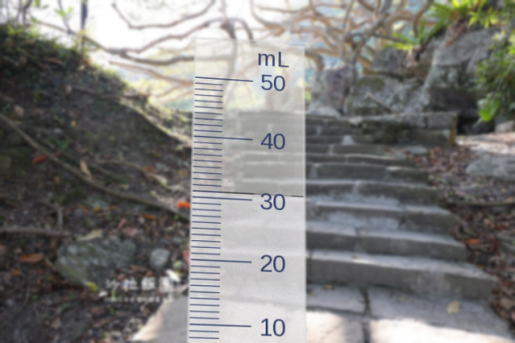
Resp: 31 mL
